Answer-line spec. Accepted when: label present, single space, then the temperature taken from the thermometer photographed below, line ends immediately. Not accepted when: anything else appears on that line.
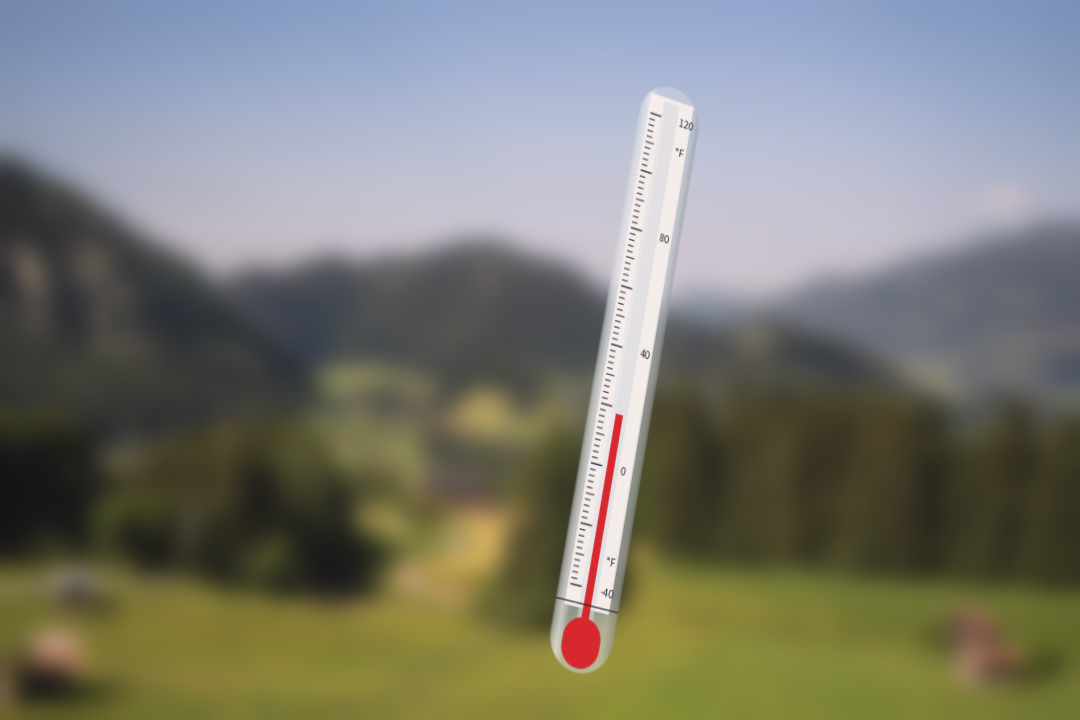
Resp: 18 °F
